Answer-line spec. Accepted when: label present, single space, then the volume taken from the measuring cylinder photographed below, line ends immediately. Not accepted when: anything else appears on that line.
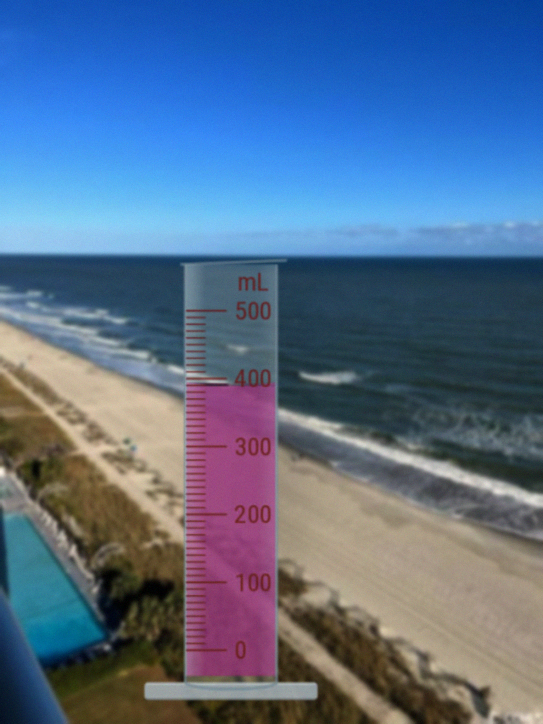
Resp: 390 mL
